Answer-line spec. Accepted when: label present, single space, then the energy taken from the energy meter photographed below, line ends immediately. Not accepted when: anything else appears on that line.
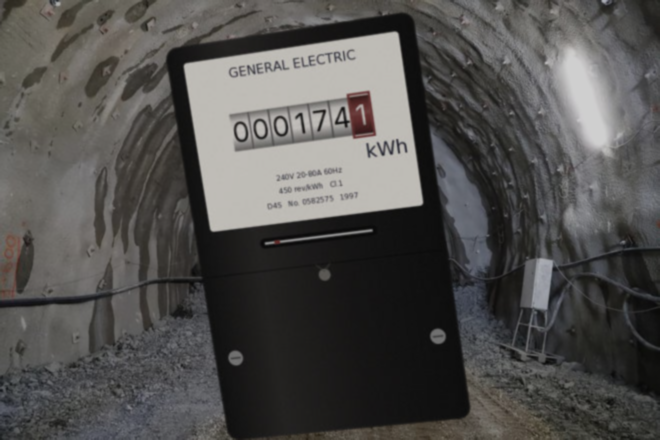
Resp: 174.1 kWh
